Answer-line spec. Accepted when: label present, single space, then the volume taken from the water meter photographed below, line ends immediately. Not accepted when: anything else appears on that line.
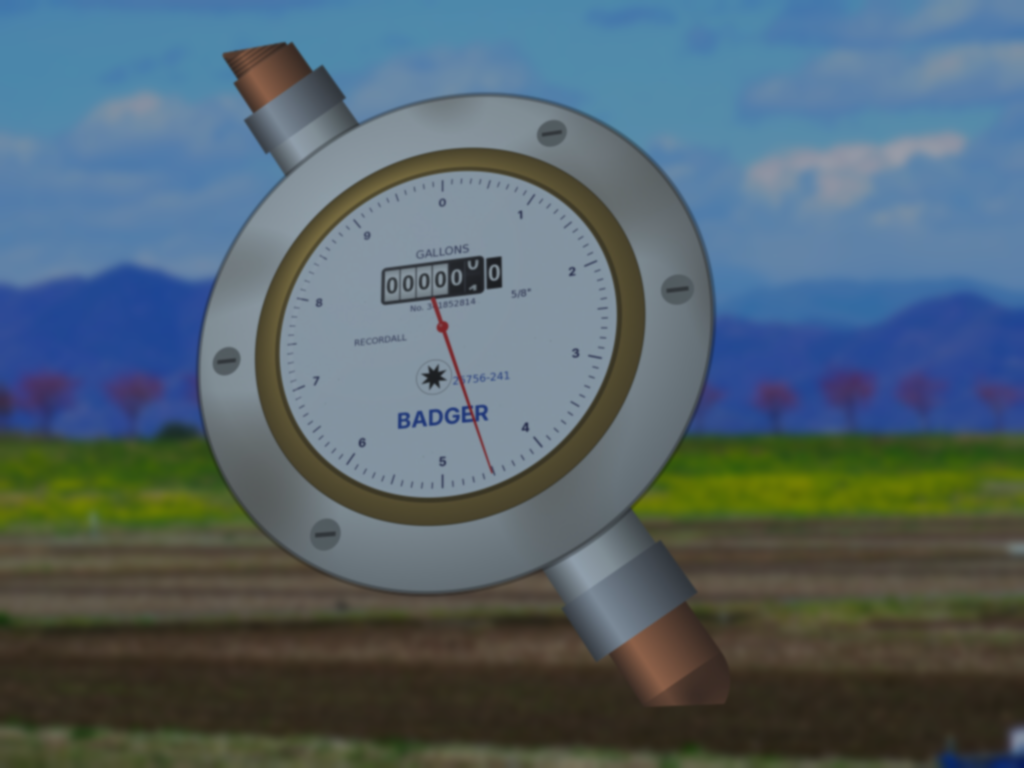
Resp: 4.5 gal
